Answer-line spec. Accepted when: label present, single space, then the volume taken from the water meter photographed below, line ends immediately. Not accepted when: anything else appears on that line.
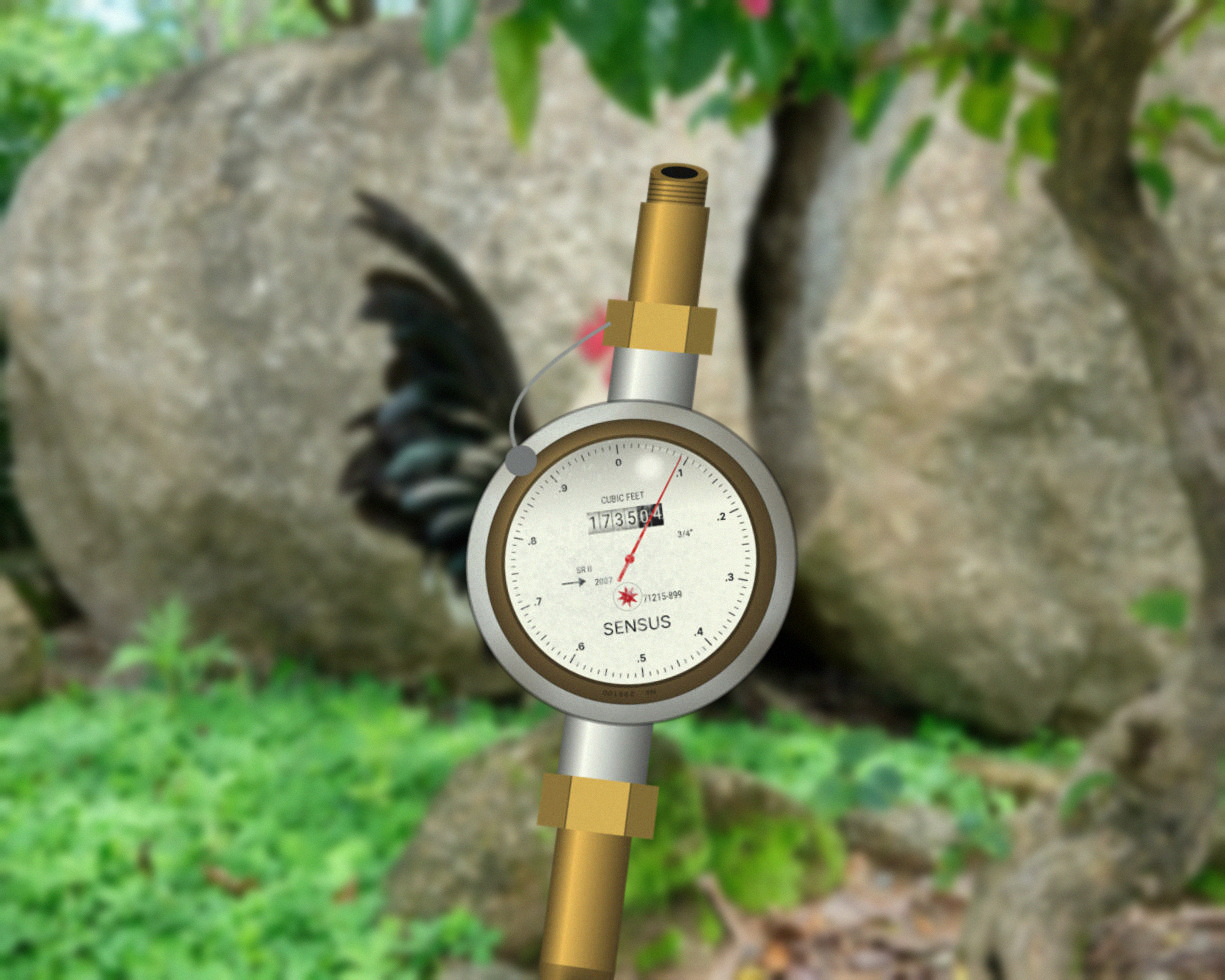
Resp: 173504.09 ft³
